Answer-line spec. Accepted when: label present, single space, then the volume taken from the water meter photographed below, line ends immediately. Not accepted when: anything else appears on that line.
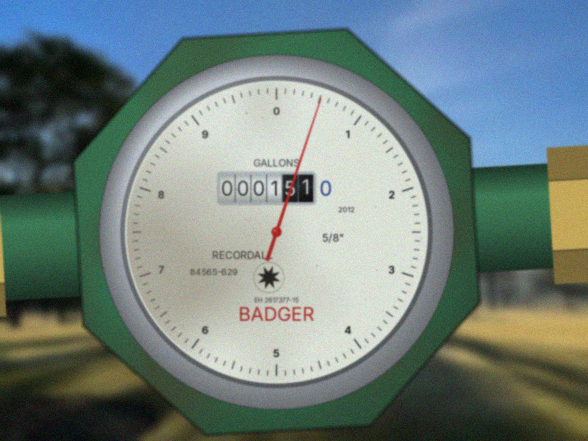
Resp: 1510.5 gal
